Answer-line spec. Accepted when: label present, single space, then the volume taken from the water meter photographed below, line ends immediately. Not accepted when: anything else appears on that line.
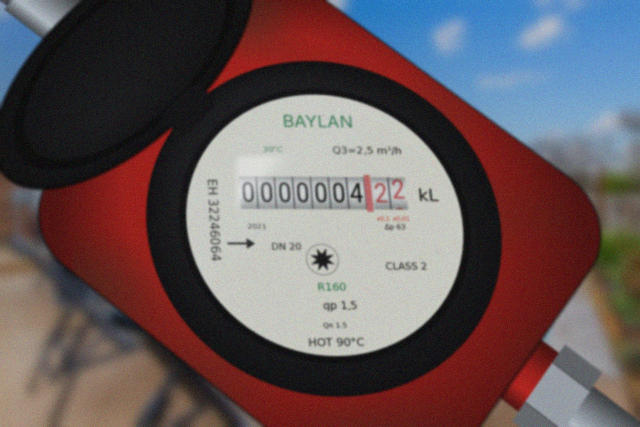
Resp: 4.22 kL
